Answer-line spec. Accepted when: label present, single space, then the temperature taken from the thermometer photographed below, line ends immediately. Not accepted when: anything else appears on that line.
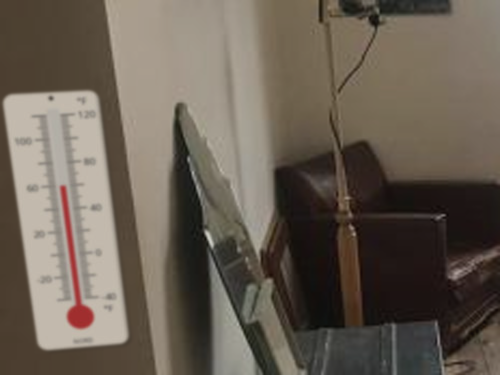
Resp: 60 °F
